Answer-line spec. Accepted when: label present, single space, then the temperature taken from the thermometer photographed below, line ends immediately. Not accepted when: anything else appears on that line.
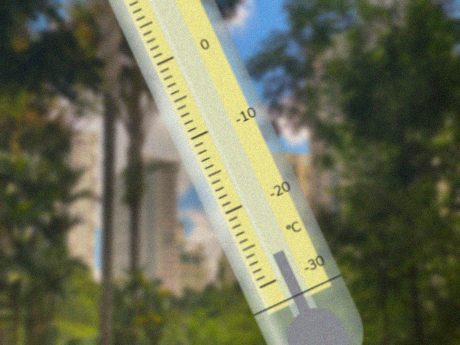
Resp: -27 °C
